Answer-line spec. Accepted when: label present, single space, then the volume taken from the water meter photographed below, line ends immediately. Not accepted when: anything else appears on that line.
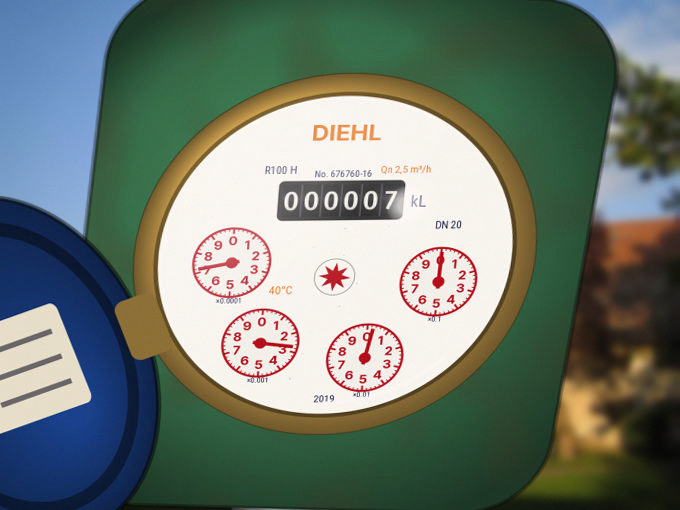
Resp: 7.0027 kL
